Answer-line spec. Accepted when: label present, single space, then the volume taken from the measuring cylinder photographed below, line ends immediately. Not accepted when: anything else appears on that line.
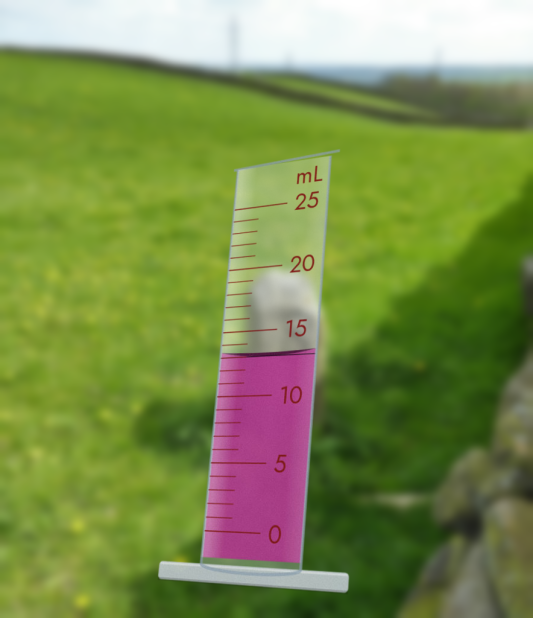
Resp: 13 mL
